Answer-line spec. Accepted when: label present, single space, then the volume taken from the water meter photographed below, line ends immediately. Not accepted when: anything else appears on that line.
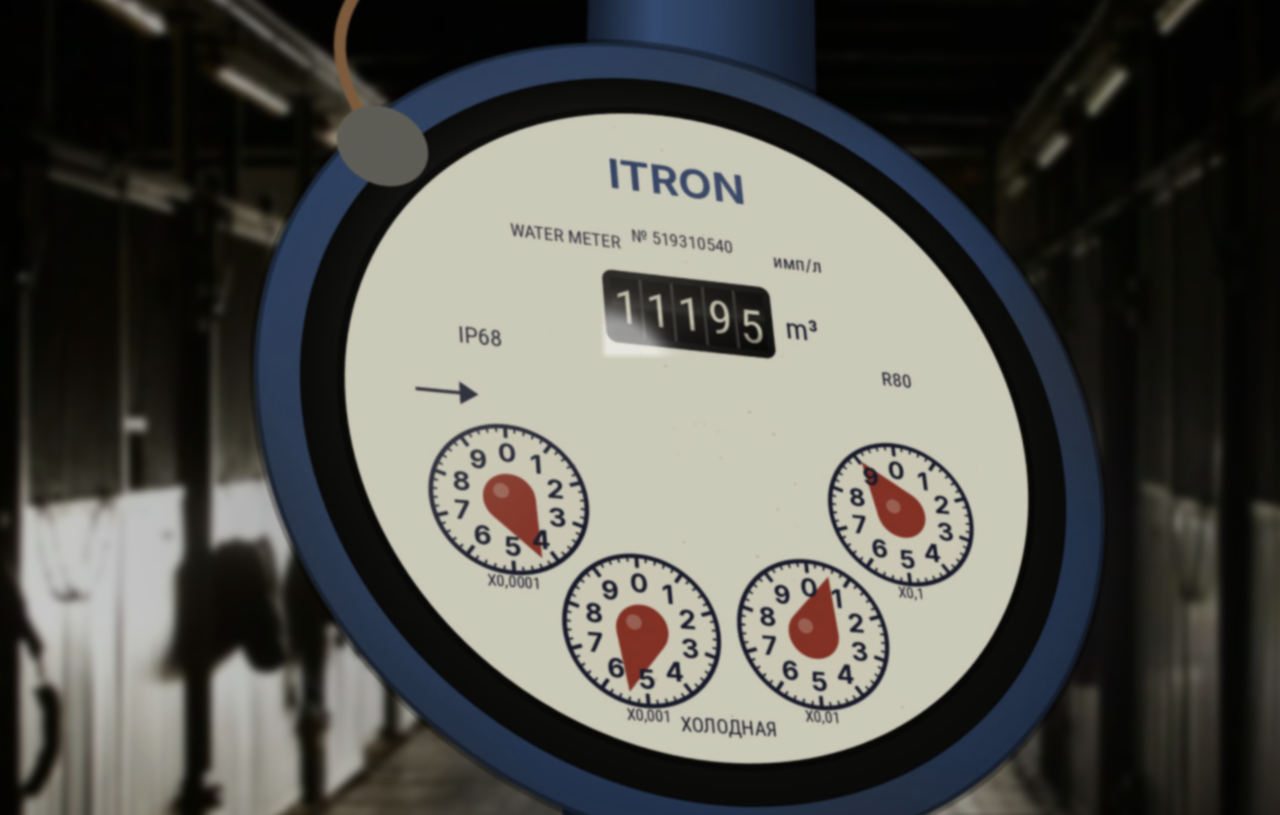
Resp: 11194.9054 m³
